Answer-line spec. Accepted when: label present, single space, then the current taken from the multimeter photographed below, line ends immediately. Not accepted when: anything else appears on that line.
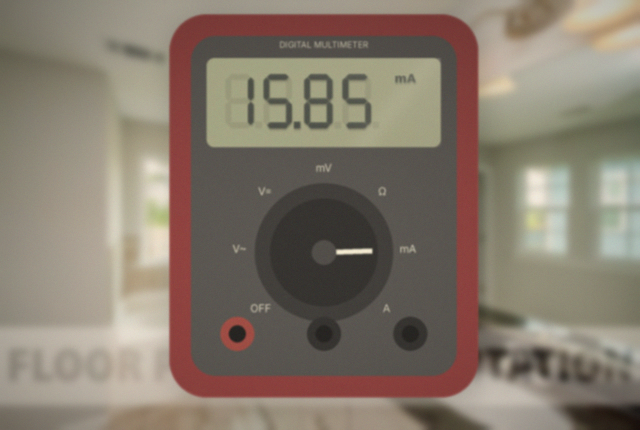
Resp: 15.85 mA
